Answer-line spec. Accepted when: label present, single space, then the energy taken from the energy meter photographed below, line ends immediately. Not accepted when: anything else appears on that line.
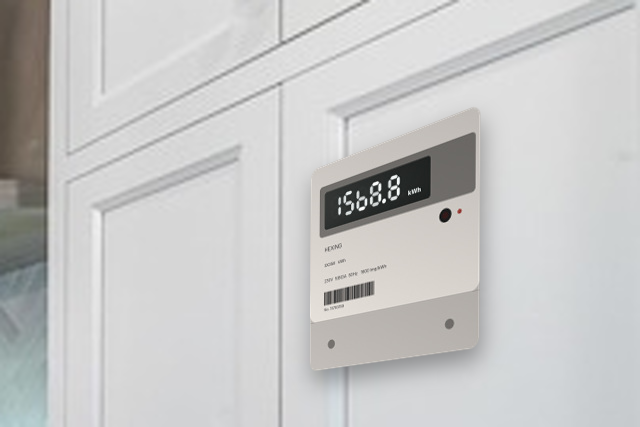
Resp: 1568.8 kWh
